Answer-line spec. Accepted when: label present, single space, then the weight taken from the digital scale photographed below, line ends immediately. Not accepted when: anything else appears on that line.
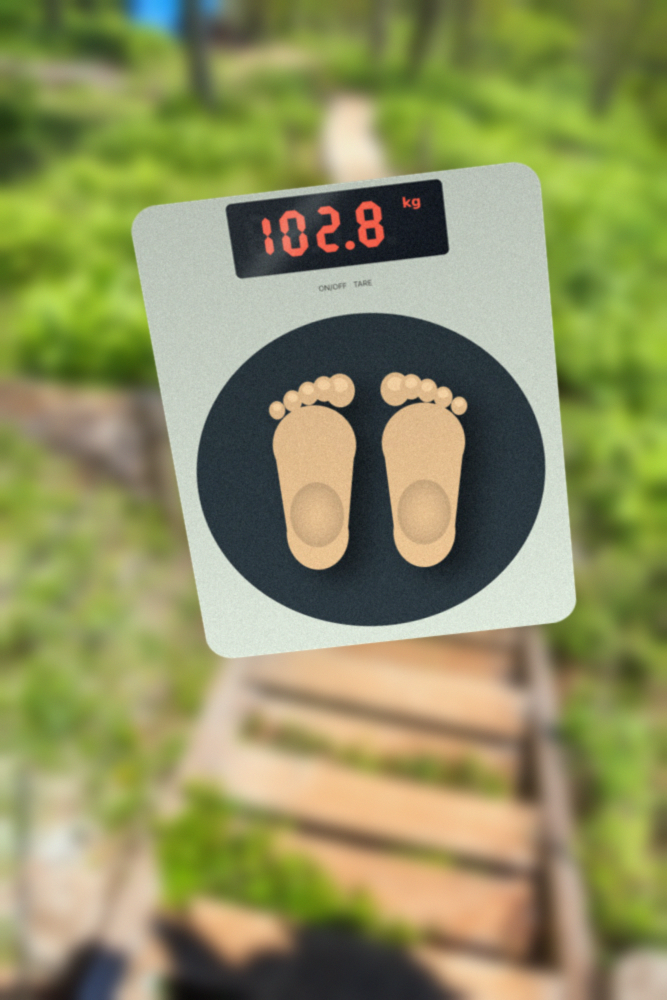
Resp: 102.8 kg
